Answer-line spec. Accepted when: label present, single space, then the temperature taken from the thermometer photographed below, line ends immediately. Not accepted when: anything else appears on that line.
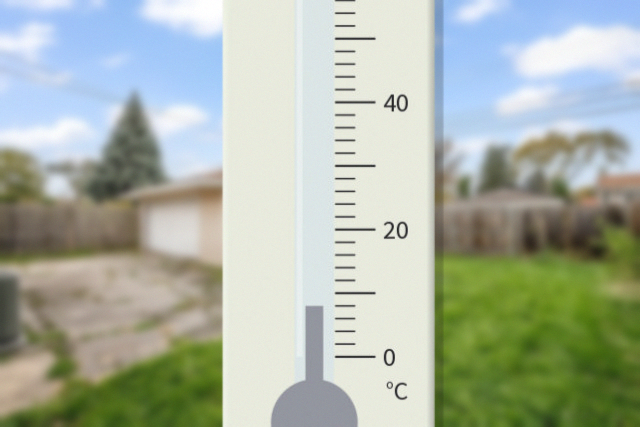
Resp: 8 °C
